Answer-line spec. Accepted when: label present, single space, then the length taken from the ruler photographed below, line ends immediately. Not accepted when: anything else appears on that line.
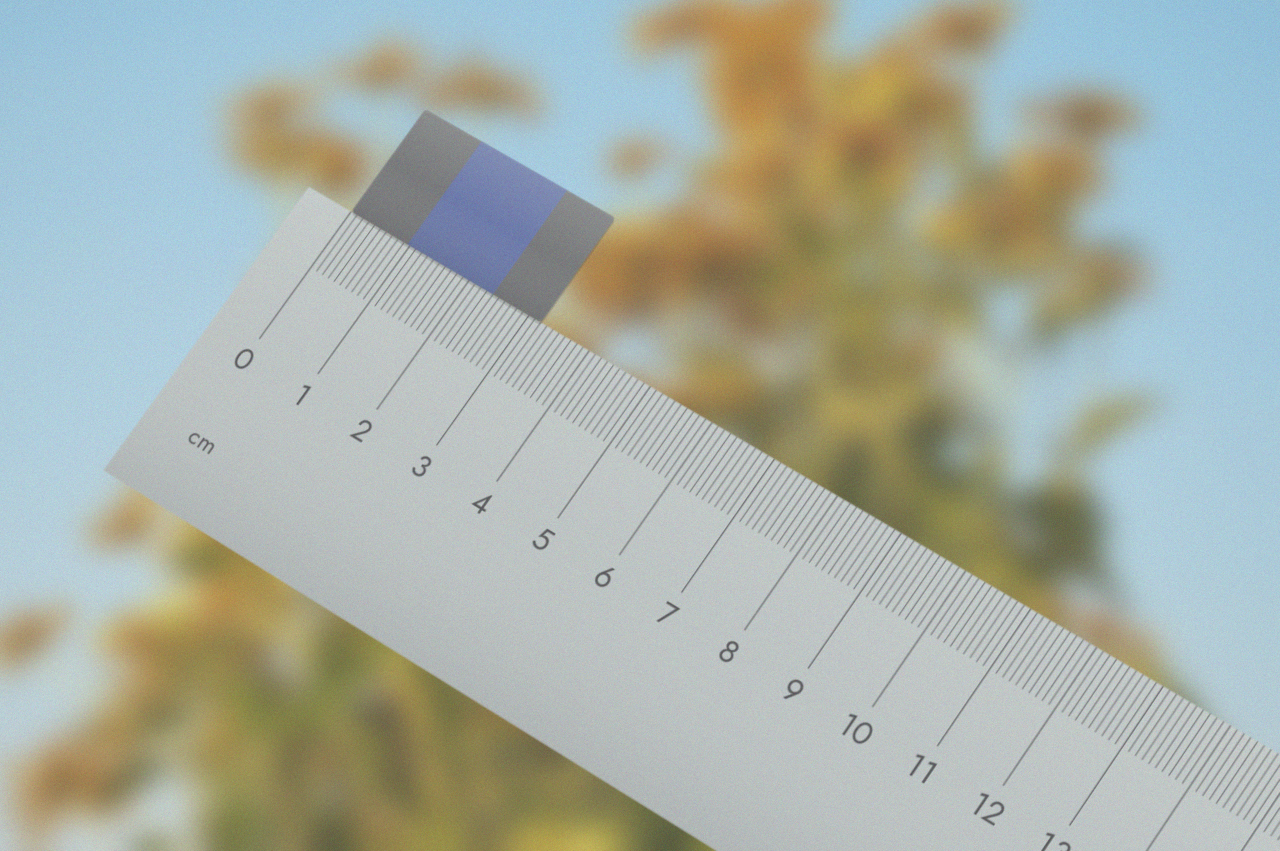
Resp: 3.2 cm
